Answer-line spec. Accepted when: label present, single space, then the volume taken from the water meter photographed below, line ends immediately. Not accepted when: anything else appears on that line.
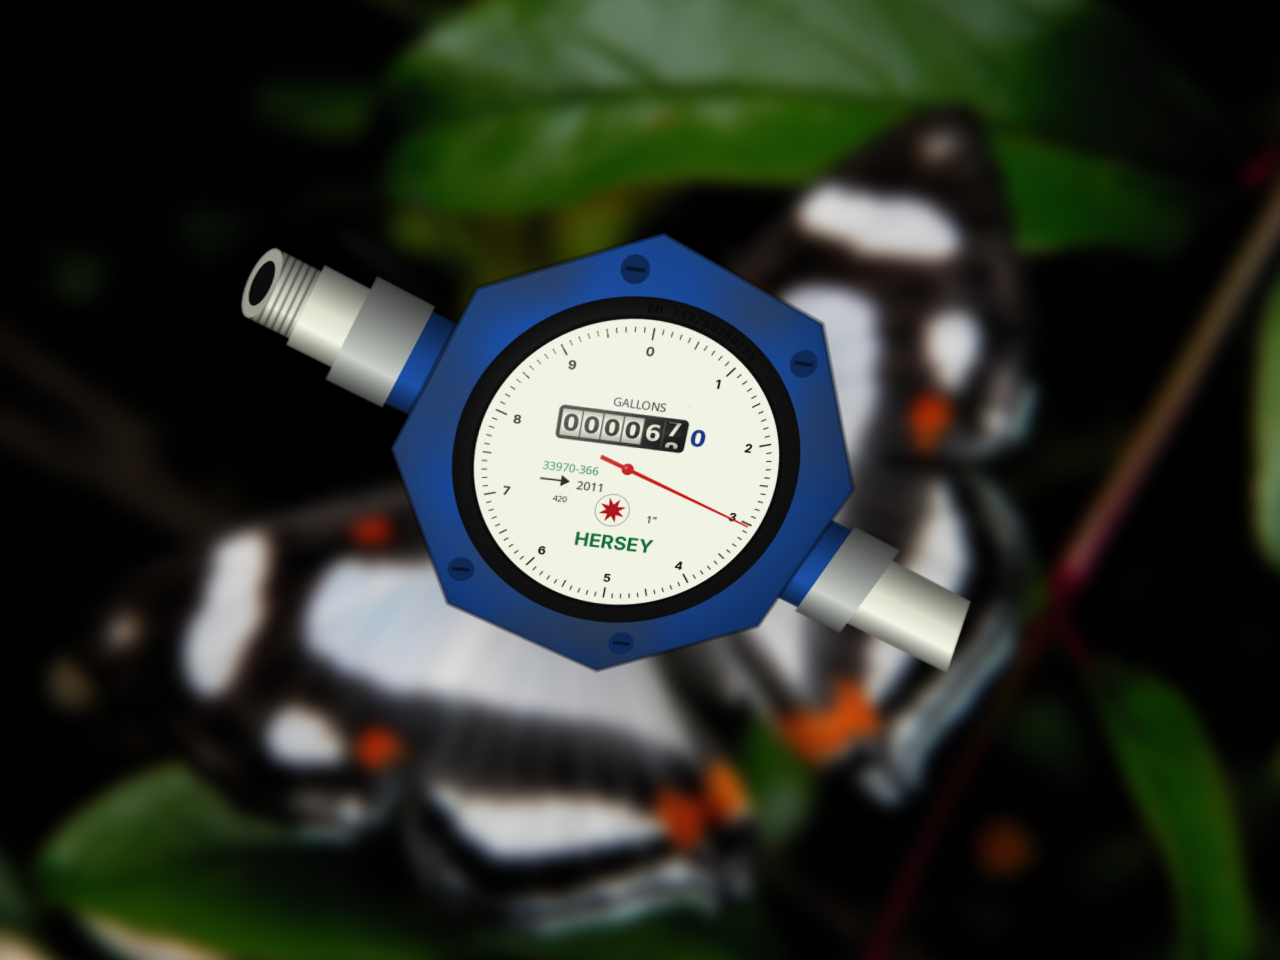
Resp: 673.0 gal
